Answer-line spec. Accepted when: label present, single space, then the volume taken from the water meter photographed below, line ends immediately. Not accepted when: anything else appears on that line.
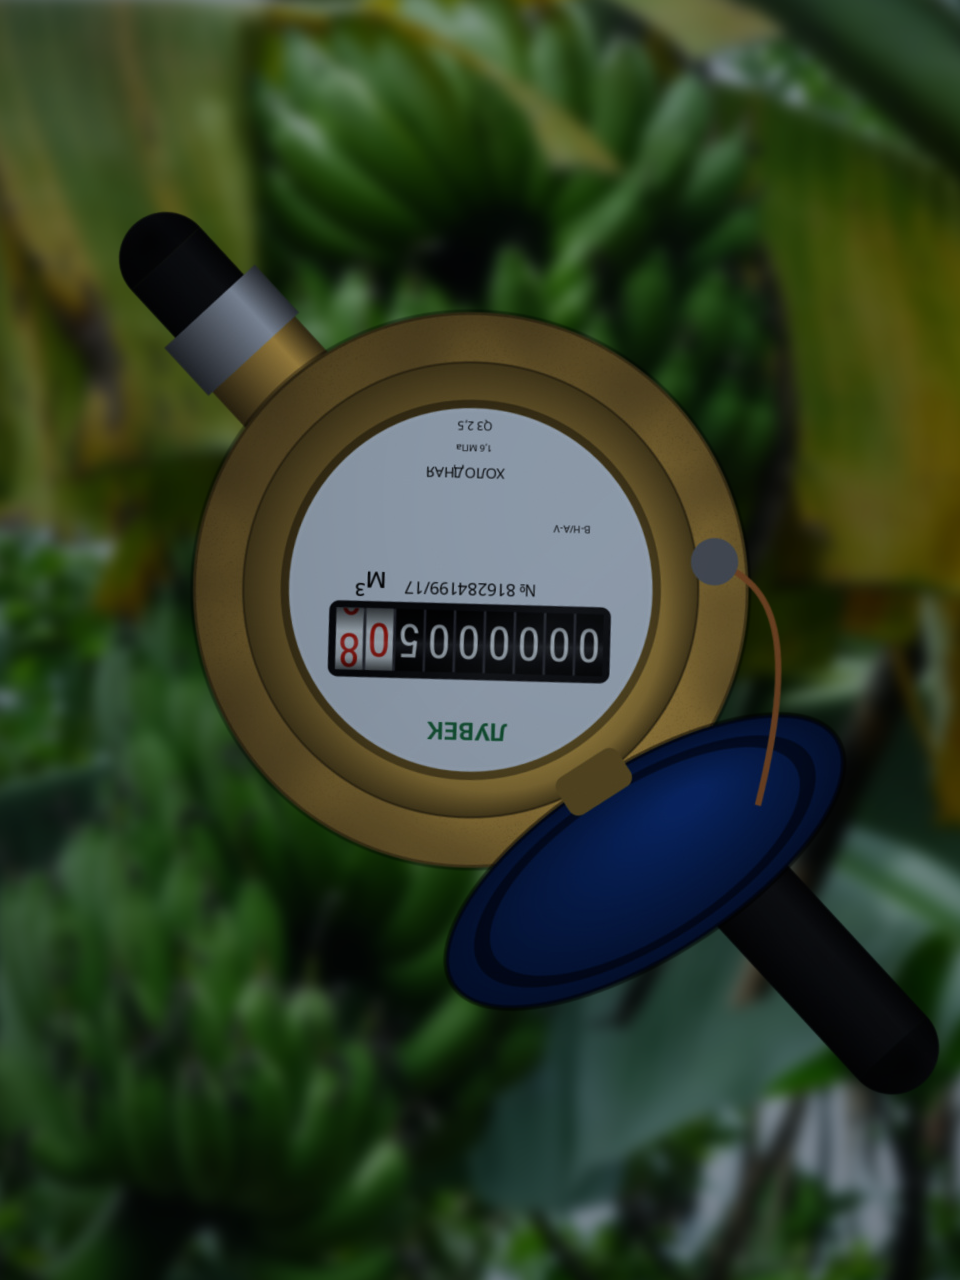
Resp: 5.08 m³
